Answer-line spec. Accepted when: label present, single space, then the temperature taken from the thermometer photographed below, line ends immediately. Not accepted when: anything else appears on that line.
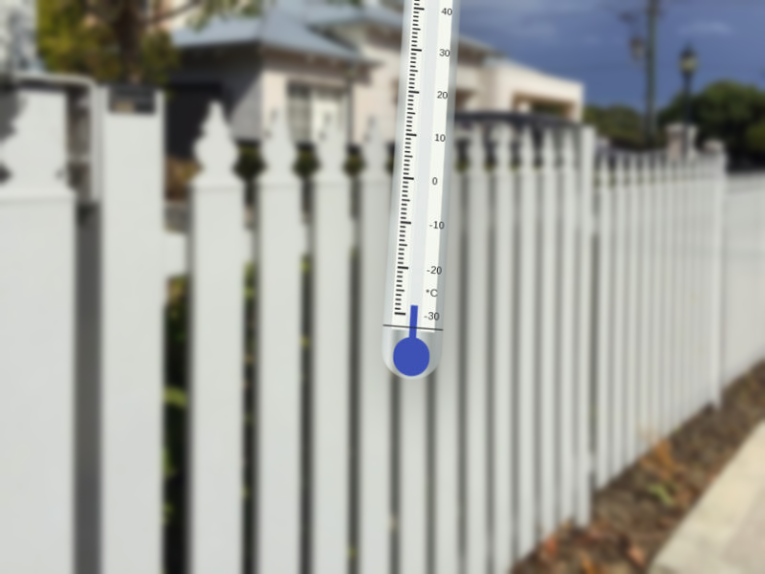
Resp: -28 °C
